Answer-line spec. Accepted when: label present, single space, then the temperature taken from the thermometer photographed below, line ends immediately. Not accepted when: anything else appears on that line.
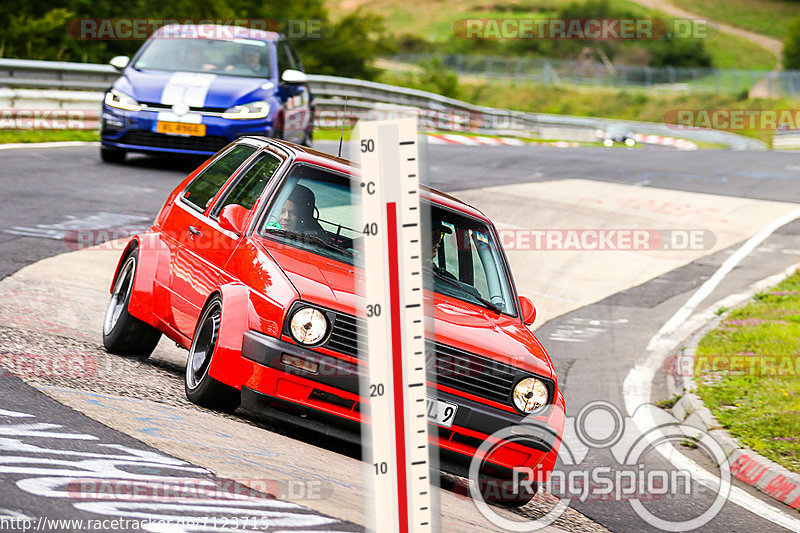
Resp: 43 °C
